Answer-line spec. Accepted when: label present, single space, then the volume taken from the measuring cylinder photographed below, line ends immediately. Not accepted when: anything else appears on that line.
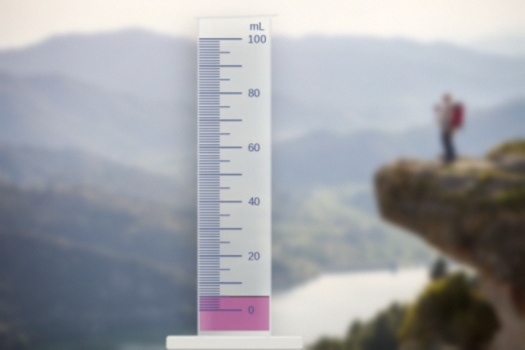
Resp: 5 mL
